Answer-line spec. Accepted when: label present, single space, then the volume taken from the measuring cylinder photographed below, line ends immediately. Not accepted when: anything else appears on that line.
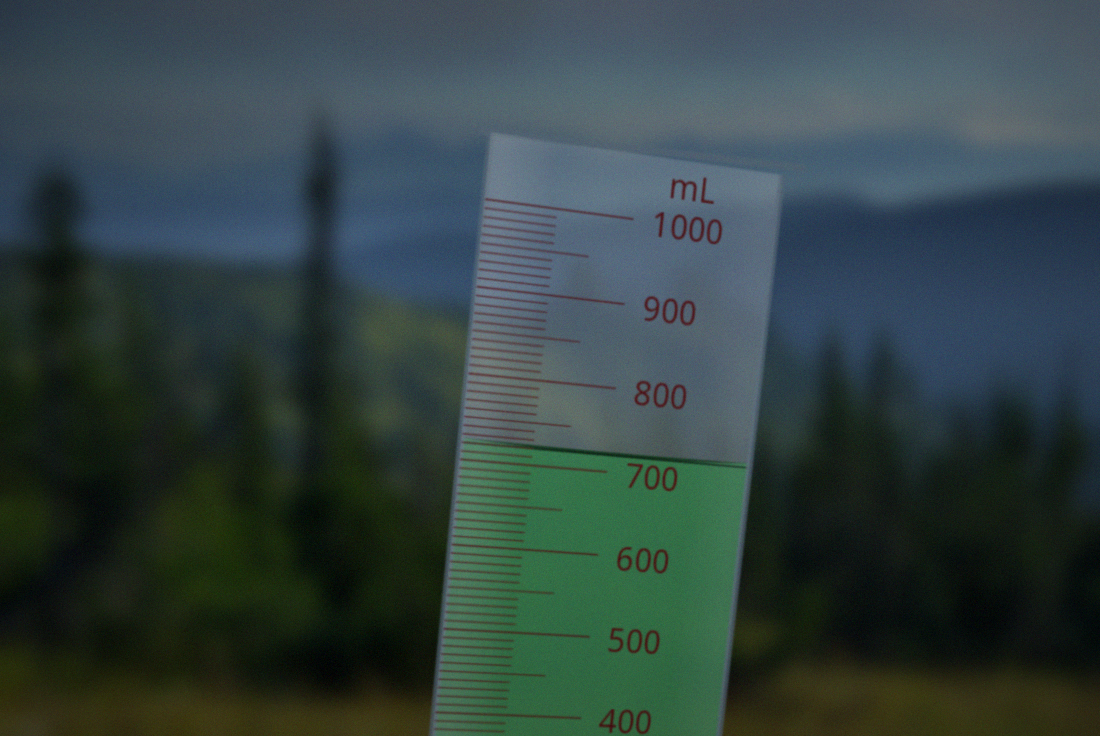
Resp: 720 mL
